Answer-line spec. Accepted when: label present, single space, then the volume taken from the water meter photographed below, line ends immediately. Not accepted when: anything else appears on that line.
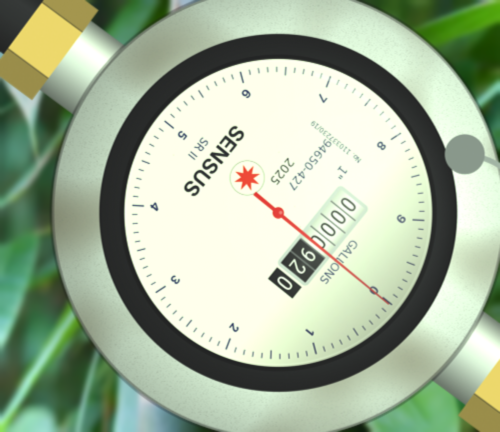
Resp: 920.0 gal
